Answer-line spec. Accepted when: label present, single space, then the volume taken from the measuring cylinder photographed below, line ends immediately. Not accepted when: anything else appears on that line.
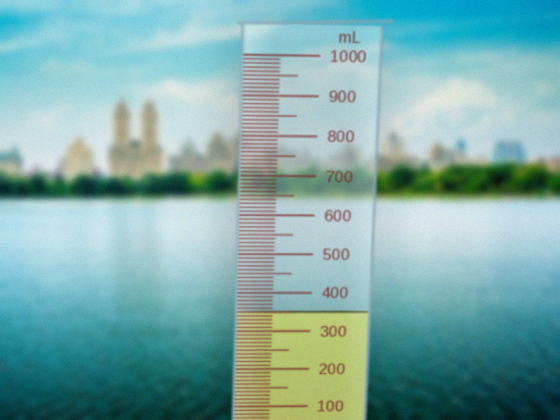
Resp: 350 mL
